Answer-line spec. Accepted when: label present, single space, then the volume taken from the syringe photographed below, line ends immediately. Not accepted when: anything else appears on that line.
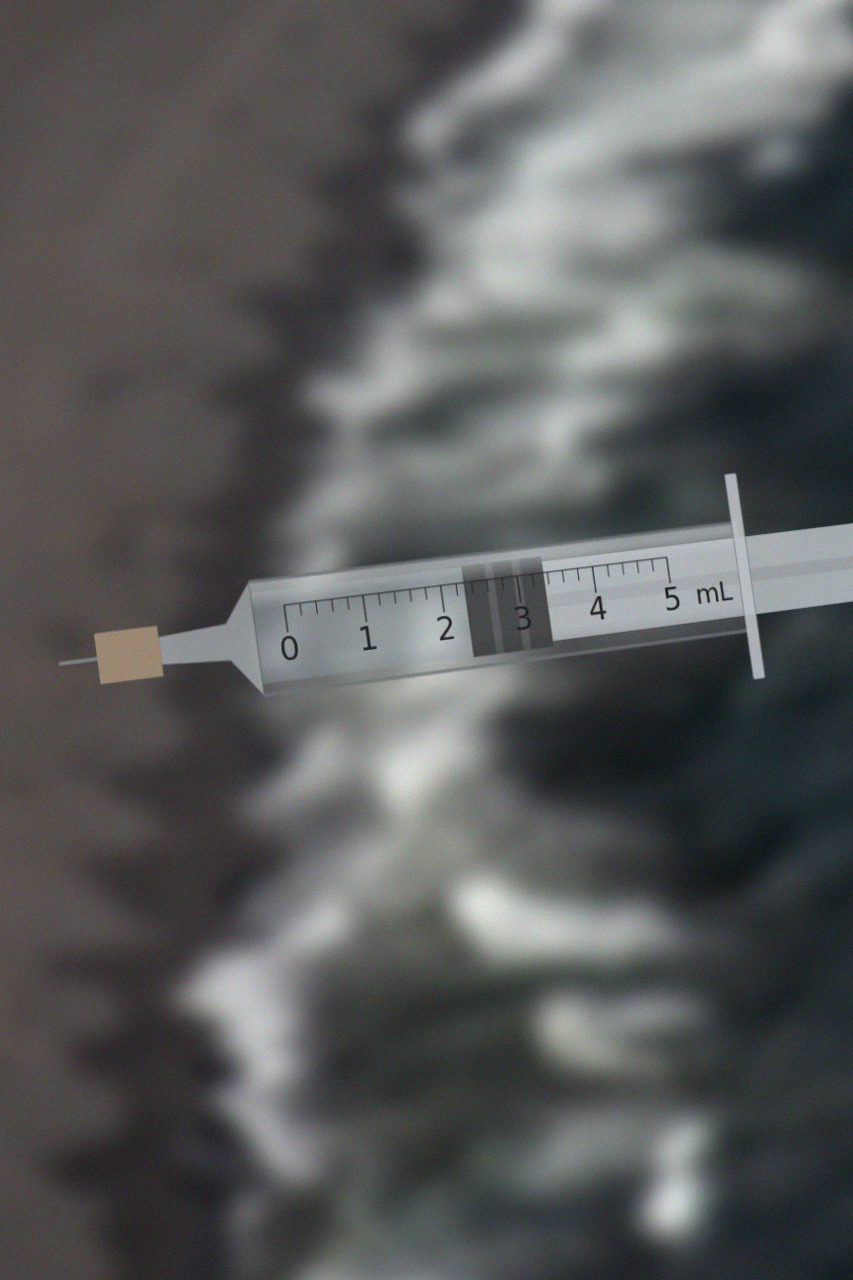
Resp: 2.3 mL
